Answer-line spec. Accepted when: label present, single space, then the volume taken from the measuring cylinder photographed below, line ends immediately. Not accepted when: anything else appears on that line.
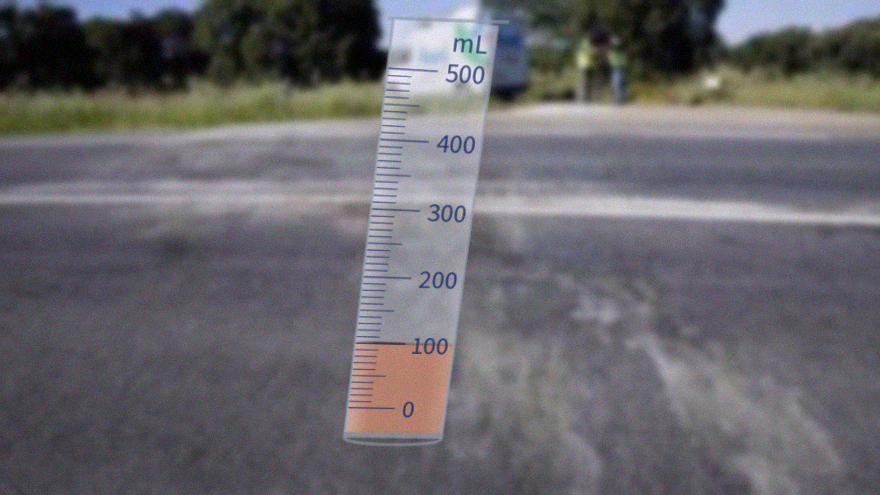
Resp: 100 mL
